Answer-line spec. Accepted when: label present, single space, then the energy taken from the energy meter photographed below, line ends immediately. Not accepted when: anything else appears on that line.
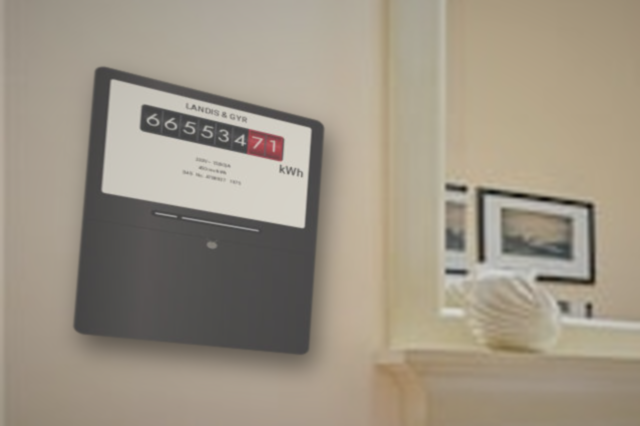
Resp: 665534.71 kWh
